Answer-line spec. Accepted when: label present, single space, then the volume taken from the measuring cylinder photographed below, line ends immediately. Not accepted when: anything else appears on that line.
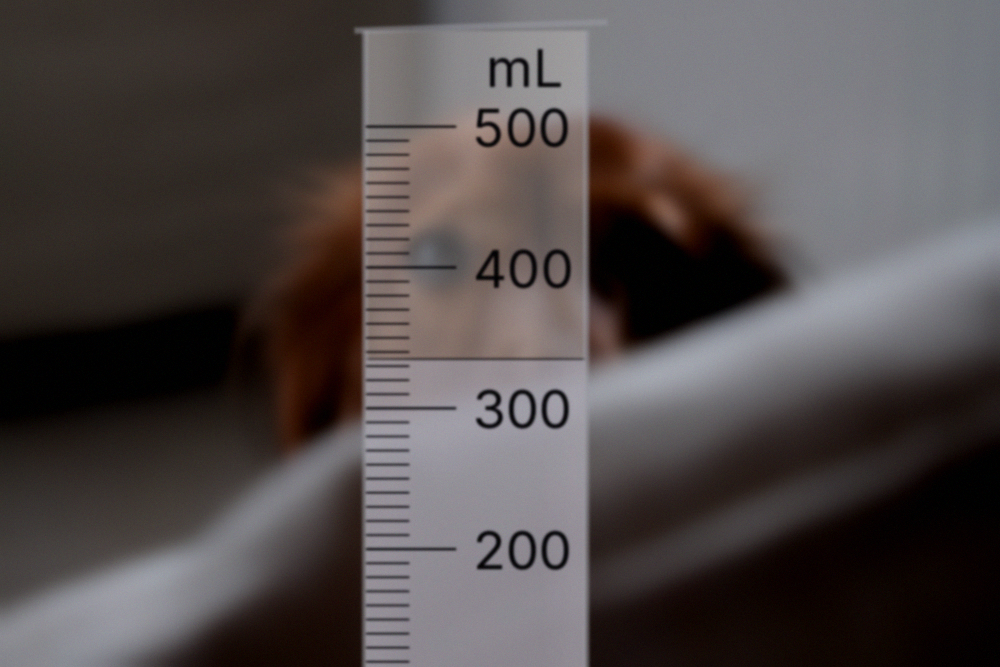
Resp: 335 mL
